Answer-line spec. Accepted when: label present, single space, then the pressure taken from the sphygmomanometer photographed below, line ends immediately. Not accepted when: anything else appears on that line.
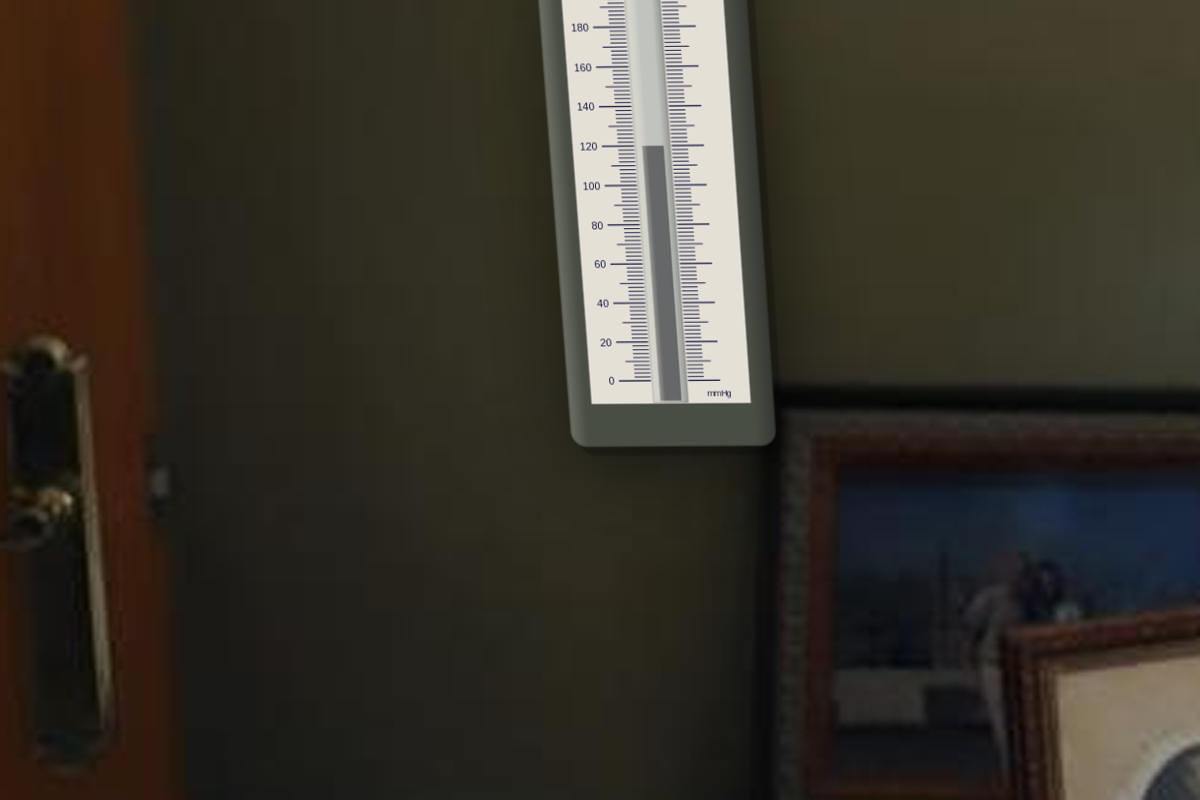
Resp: 120 mmHg
